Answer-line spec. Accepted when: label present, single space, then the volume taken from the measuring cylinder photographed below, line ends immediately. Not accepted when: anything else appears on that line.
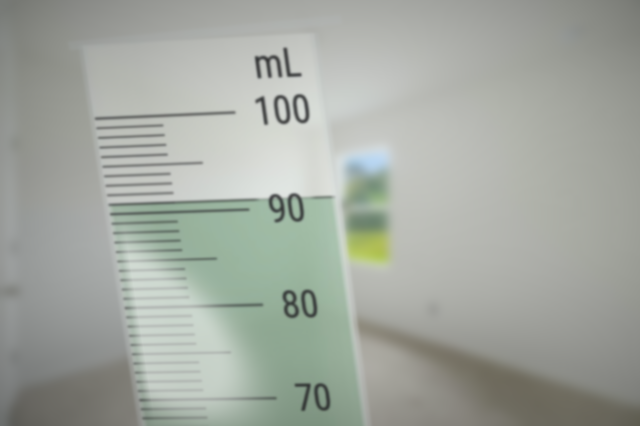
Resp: 91 mL
